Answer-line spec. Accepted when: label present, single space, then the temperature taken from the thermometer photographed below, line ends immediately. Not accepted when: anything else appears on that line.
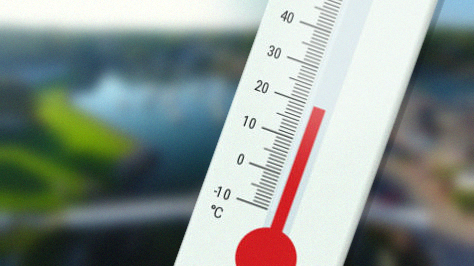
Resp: 20 °C
